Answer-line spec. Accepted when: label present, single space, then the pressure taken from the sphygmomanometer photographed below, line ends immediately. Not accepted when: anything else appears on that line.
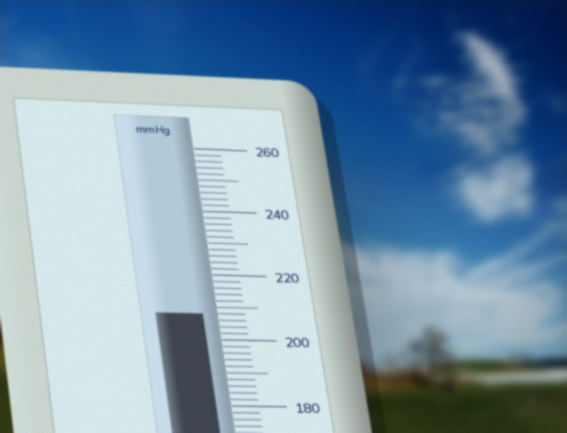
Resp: 208 mmHg
